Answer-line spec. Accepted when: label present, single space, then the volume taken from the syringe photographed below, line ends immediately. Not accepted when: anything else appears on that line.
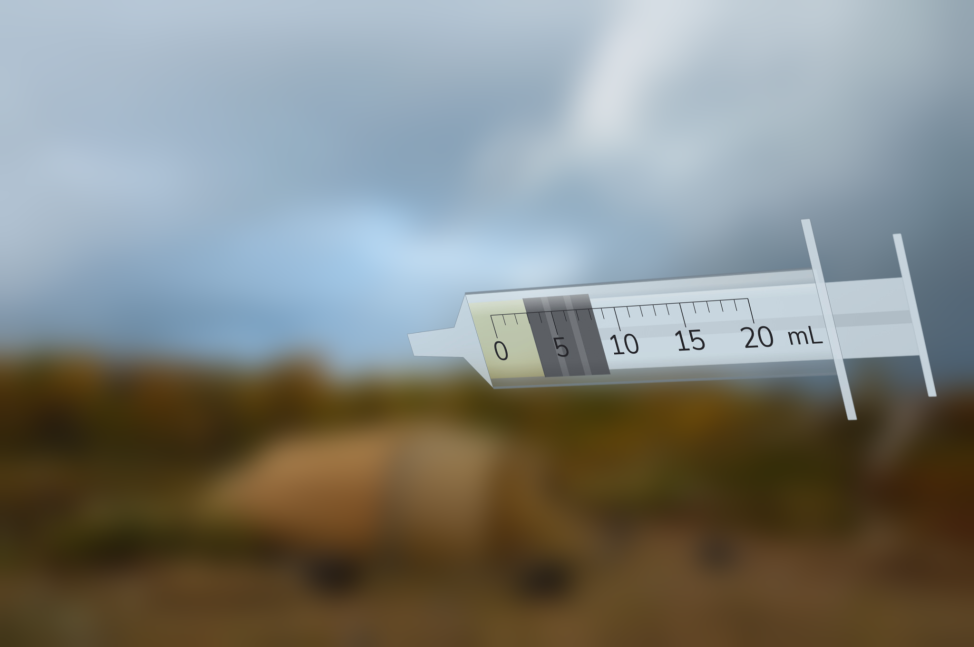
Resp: 3 mL
